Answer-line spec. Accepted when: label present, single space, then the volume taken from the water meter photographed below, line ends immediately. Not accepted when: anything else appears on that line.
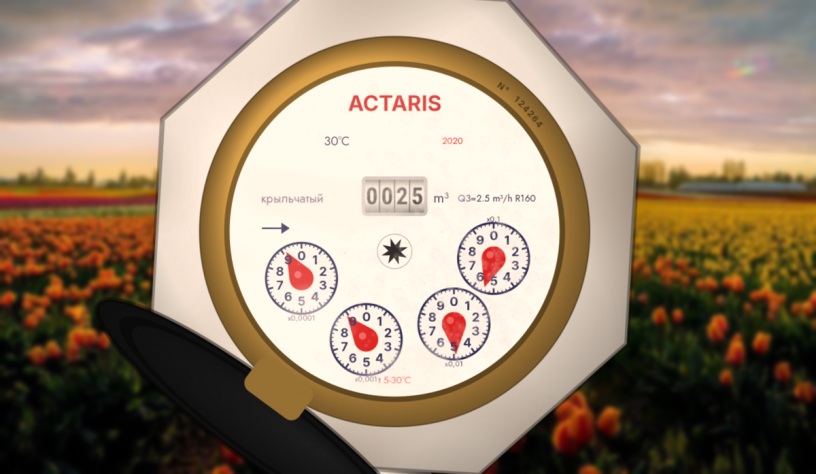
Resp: 25.5489 m³
